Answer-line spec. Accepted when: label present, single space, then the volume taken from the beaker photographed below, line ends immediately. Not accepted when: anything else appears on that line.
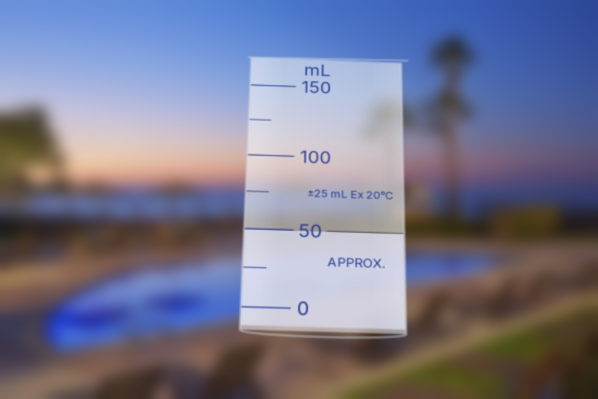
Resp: 50 mL
